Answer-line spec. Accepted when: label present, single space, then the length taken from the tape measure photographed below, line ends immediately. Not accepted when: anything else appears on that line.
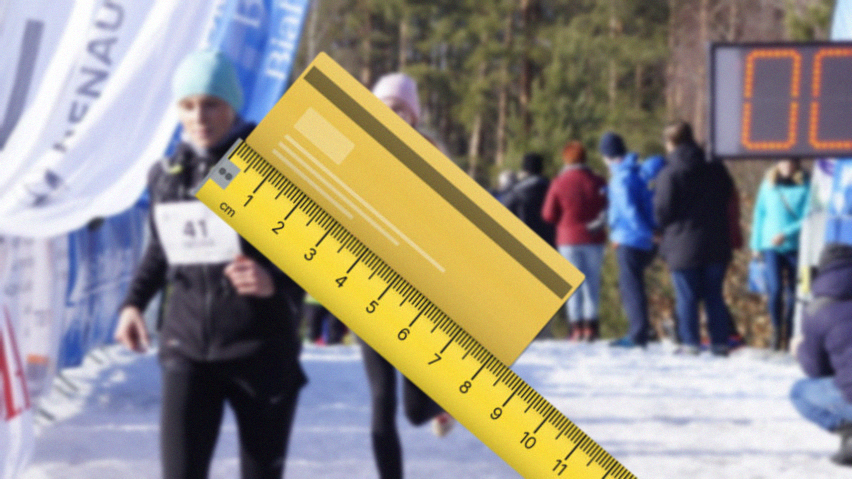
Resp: 8.5 cm
